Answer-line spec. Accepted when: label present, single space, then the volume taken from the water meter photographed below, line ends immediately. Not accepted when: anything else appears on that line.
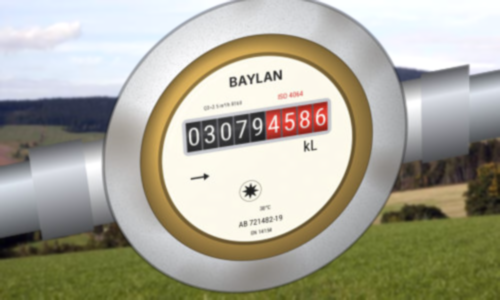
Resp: 3079.4586 kL
